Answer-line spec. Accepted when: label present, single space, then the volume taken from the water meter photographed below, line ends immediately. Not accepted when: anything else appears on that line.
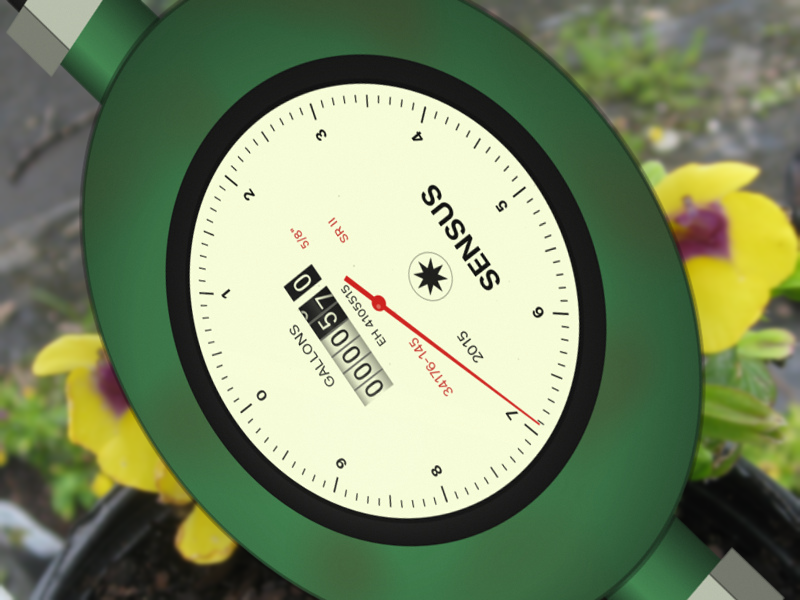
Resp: 566.9 gal
